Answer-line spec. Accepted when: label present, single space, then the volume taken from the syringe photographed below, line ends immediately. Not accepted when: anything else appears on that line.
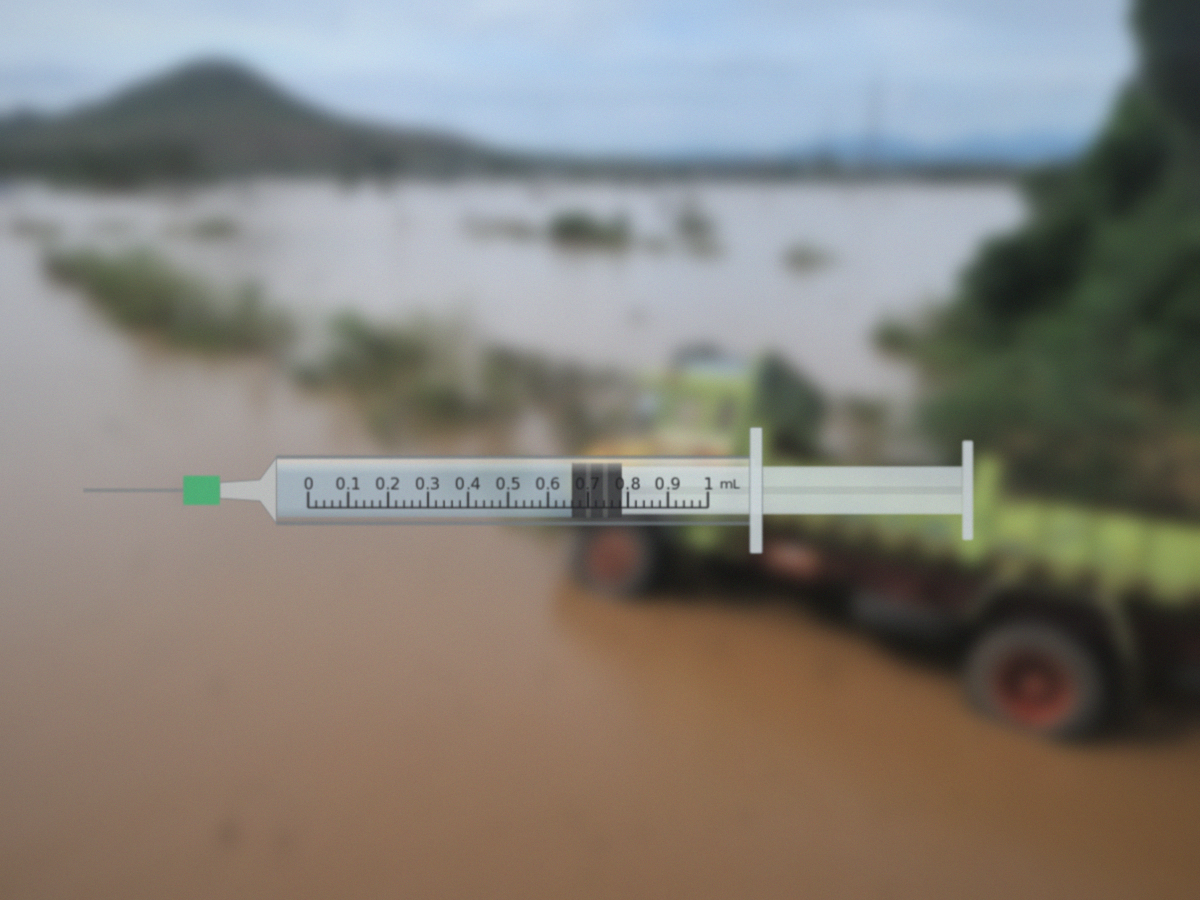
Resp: 0.66 mL
